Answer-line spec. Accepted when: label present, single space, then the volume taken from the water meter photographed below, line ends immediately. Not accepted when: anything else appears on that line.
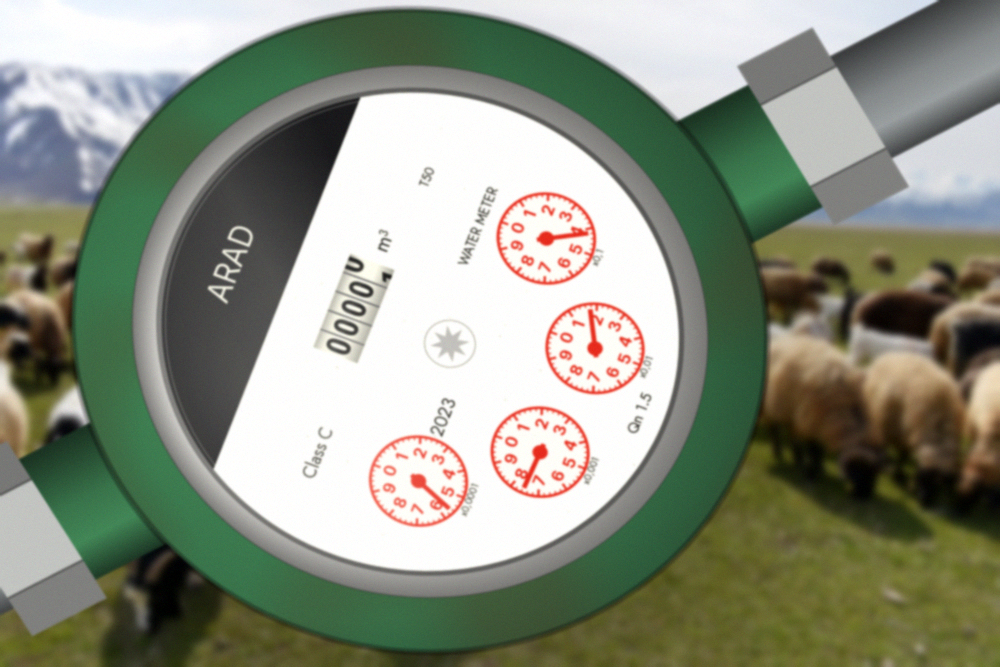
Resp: 0.4175 m³
